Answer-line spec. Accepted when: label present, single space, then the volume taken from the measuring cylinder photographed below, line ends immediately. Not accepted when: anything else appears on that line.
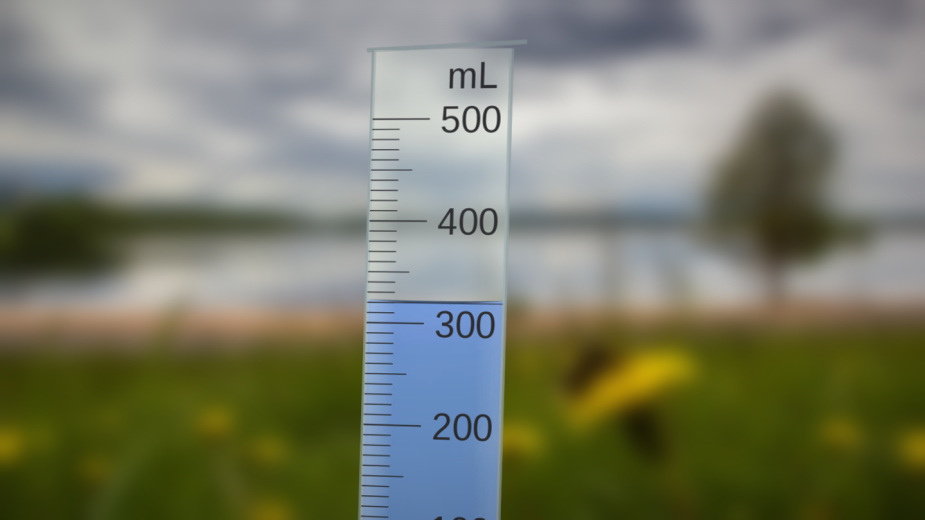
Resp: 320 mL
